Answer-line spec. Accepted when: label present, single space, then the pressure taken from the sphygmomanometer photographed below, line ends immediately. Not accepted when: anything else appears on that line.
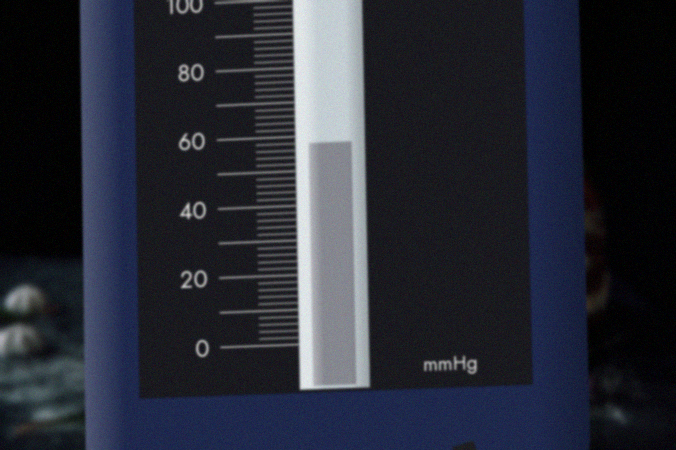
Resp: 58 mmHg
